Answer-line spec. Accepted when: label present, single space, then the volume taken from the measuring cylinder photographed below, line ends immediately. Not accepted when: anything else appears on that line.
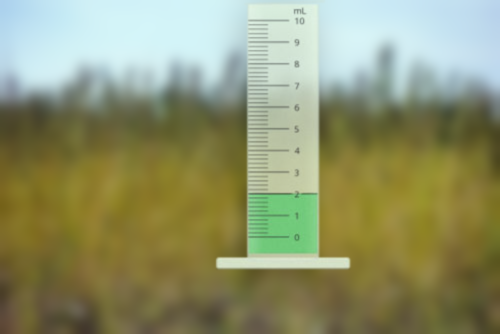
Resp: 2 mL
